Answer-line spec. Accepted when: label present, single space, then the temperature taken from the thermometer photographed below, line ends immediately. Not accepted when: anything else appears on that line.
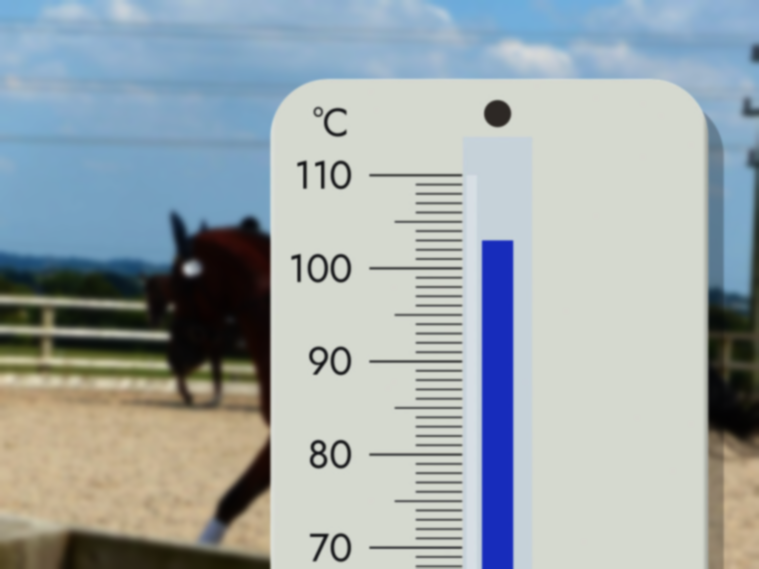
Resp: 103 °C
